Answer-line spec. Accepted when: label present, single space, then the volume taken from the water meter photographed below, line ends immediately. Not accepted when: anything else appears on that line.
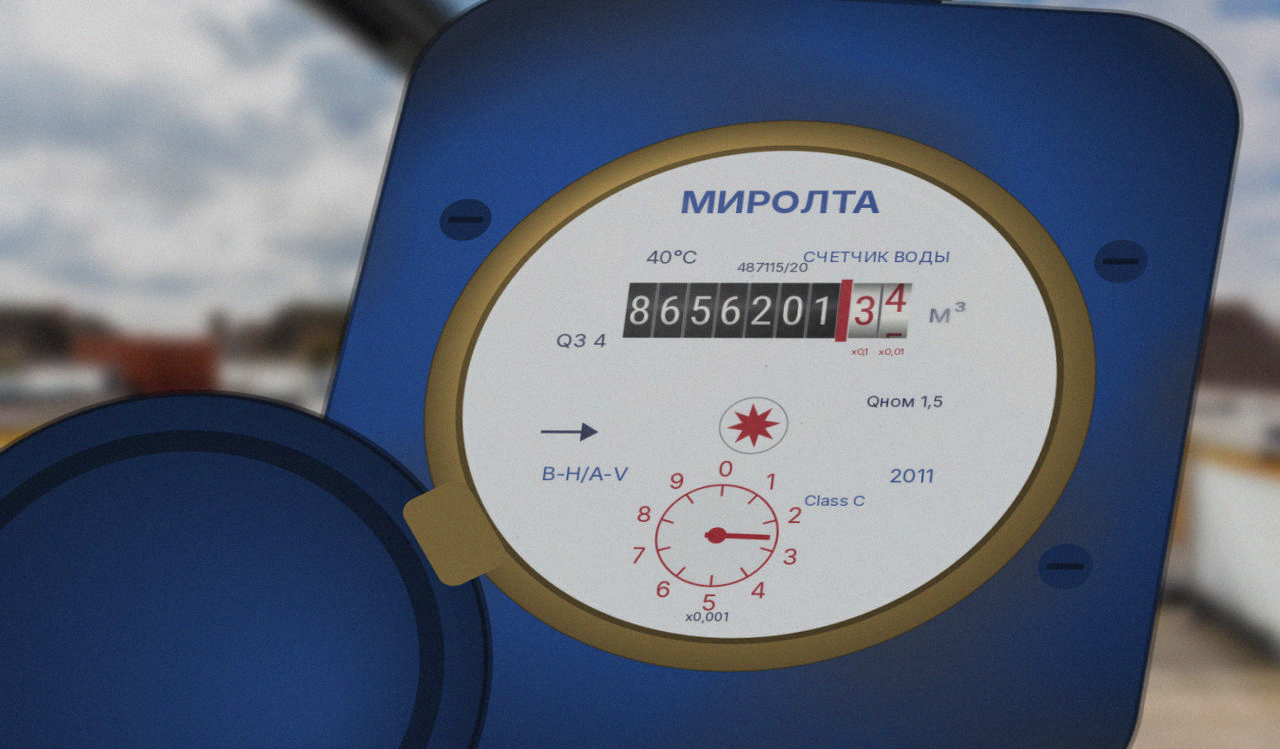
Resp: 8656201.342 m³
